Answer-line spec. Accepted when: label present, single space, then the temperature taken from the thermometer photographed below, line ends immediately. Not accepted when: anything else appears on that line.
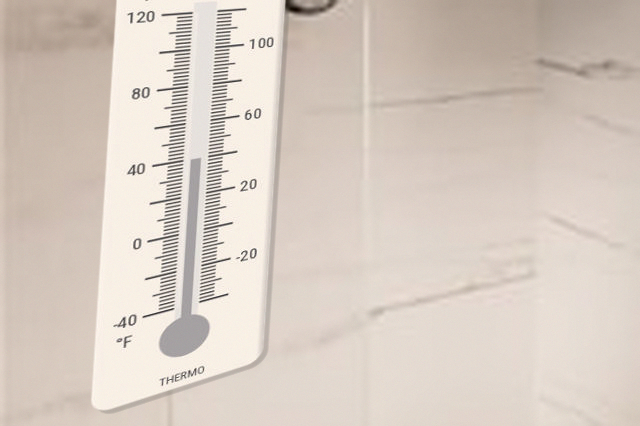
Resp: 40 °F
